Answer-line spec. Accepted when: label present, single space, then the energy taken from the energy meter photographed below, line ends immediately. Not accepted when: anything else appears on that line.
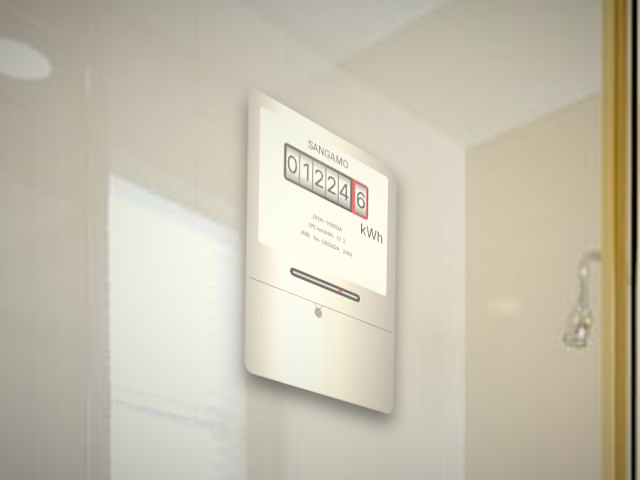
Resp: 1224.6 kWh
